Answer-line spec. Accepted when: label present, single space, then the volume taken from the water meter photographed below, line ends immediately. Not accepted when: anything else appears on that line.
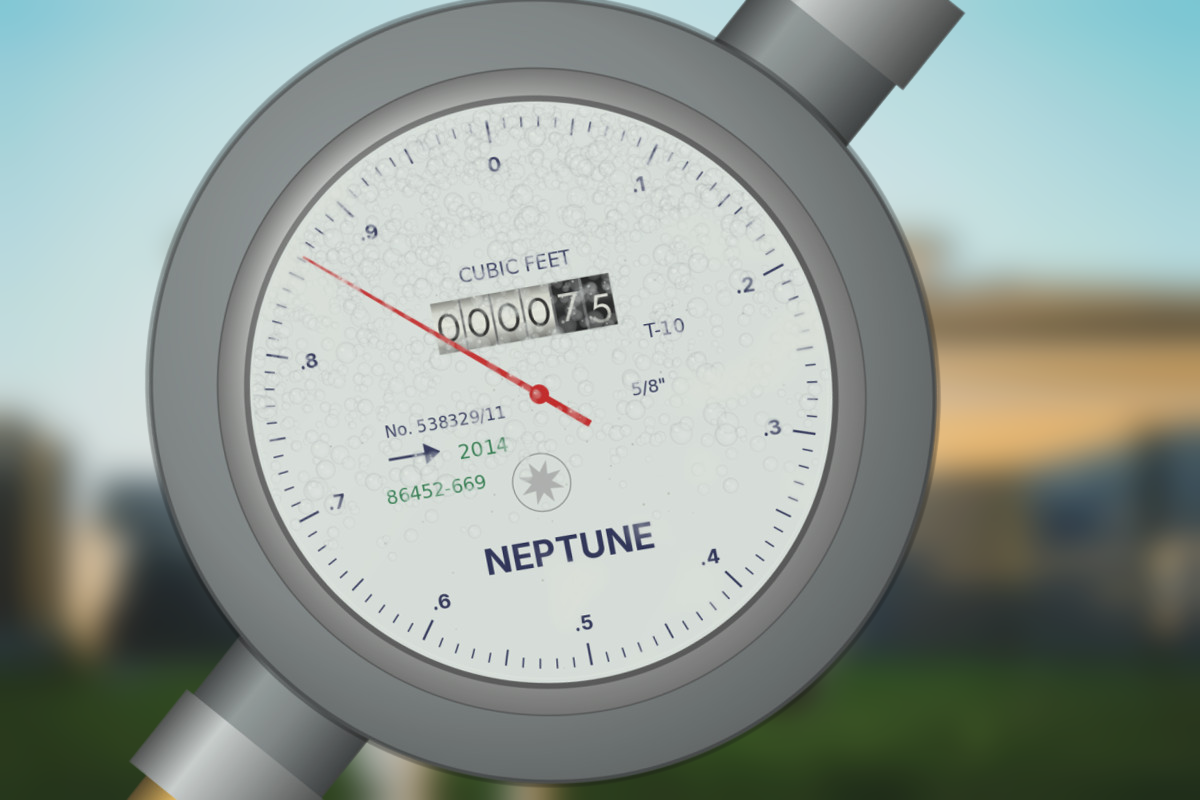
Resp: 74.86 ft³
